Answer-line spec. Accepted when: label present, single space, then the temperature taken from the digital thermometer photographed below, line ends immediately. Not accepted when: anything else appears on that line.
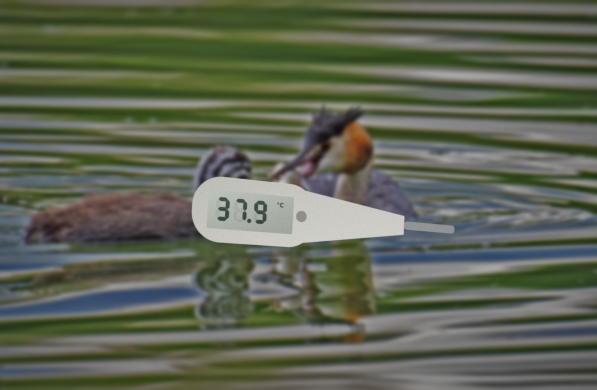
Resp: 37.9 °C
